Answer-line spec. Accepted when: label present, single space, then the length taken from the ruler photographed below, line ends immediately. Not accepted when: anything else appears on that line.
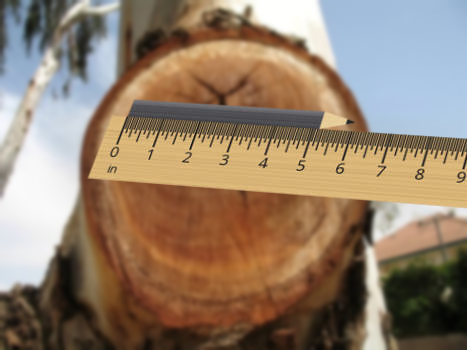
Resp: 6 in
